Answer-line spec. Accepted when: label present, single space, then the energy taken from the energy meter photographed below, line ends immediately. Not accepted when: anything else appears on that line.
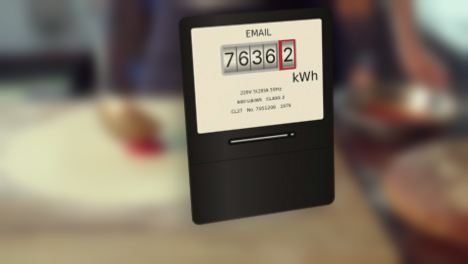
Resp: 7636.2 kWh
